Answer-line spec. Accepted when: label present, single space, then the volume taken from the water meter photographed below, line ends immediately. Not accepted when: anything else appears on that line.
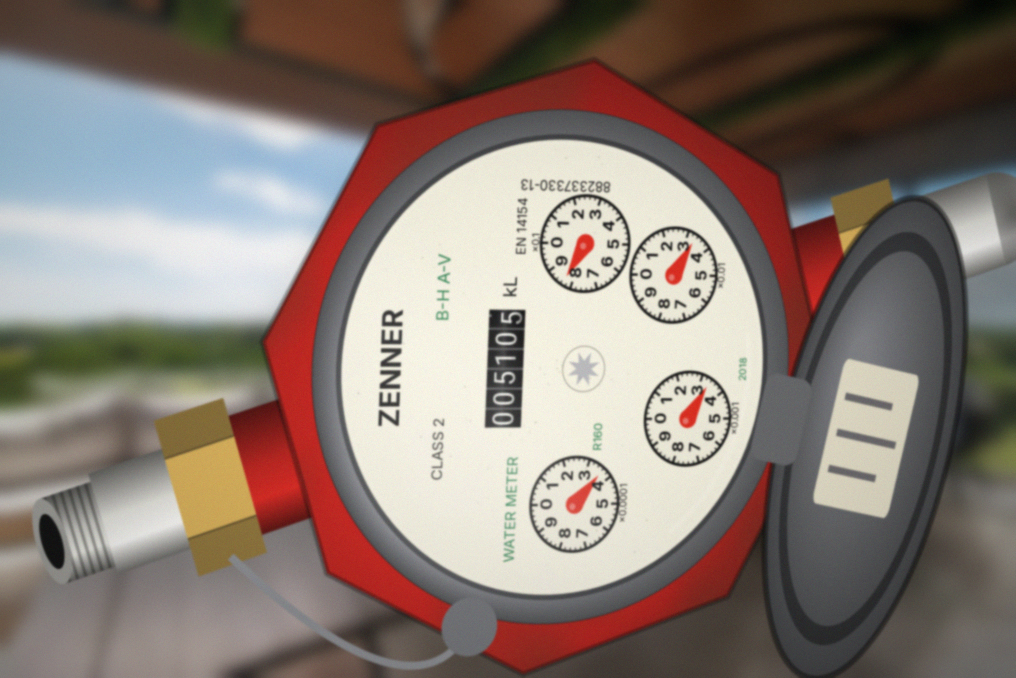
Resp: 5104.8333 kL
